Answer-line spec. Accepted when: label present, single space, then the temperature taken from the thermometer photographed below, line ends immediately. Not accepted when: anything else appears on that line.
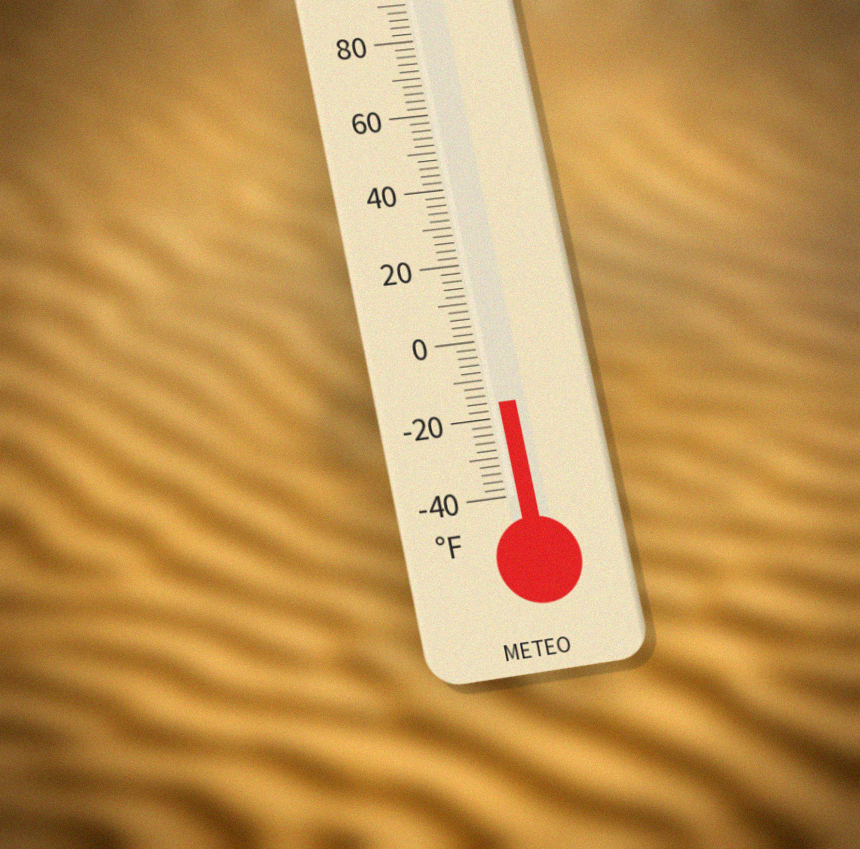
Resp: -16 °F
